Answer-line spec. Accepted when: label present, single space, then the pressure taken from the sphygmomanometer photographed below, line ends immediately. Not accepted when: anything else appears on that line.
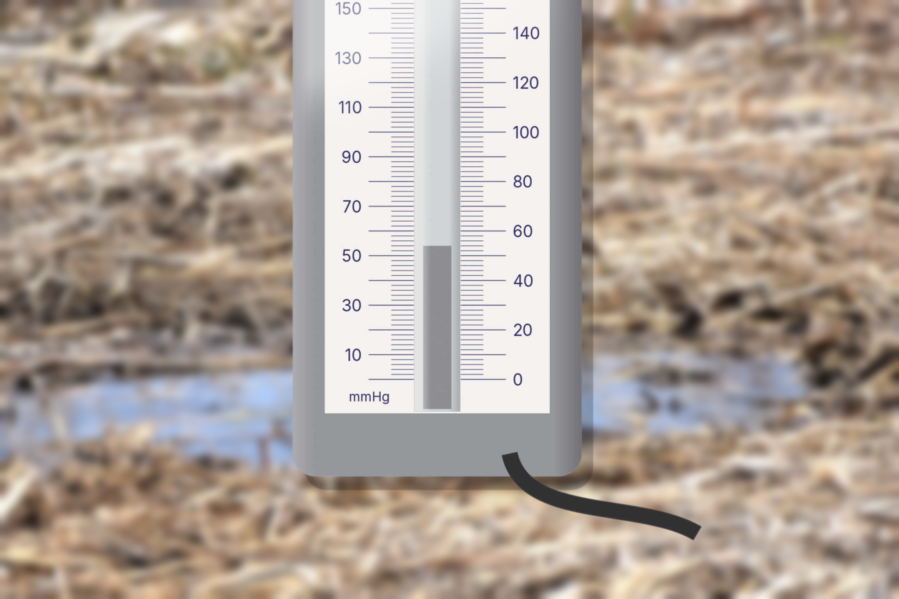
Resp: 54 mmHg
